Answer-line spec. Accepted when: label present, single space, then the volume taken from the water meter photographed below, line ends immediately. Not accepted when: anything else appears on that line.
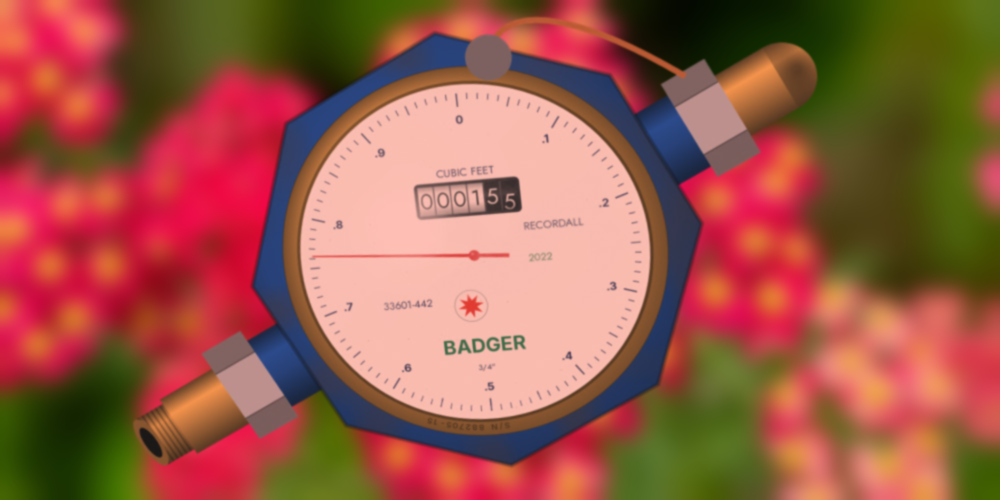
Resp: 154.76 ft³
